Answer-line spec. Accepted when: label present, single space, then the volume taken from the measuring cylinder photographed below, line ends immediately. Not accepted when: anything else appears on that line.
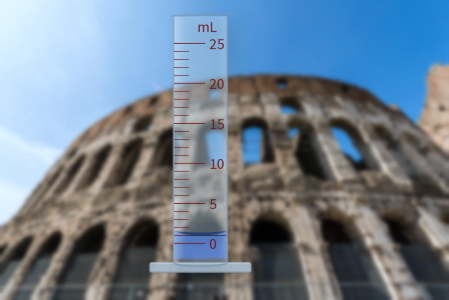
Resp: 1 mL
